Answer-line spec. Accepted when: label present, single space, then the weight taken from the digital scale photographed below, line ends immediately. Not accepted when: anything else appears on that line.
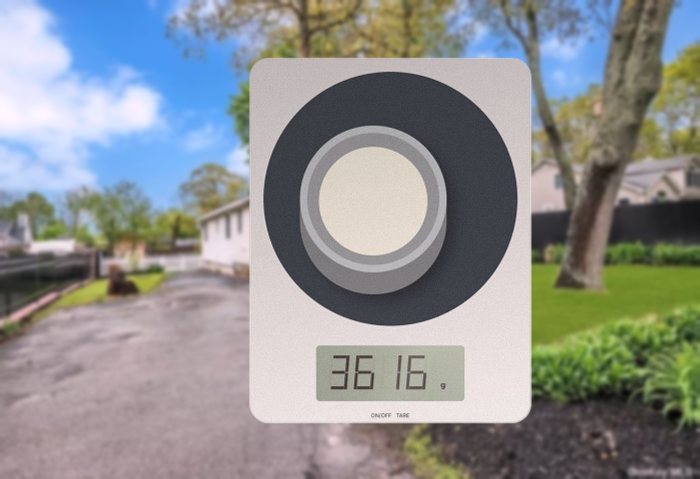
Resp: 3616 g
